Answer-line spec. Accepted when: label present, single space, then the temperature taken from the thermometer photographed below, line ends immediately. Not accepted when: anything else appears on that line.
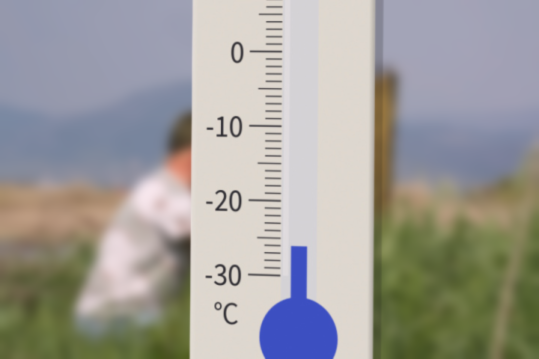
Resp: -26 °C
